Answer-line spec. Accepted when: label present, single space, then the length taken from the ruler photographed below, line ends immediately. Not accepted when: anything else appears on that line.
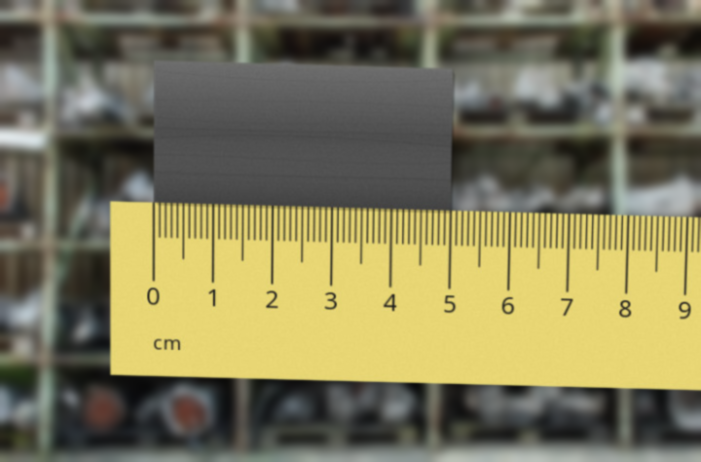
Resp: 5 cm
